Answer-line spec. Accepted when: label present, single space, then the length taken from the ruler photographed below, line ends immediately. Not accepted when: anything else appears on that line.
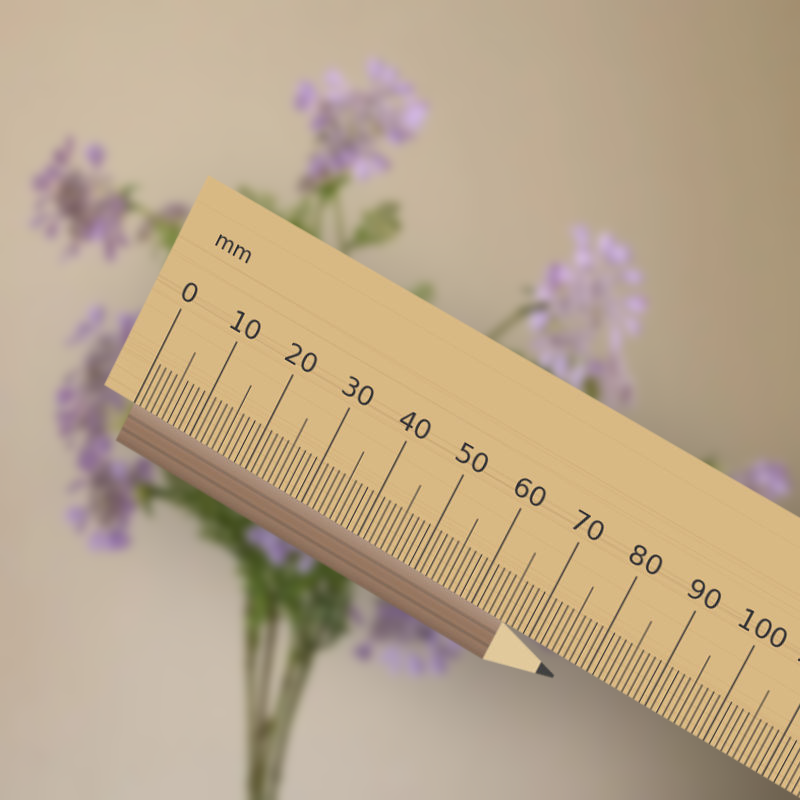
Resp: 76 mm
